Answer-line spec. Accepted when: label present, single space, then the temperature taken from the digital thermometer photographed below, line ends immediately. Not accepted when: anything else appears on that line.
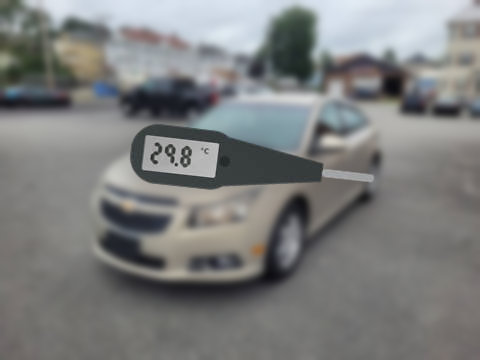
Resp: 29.8 °C
